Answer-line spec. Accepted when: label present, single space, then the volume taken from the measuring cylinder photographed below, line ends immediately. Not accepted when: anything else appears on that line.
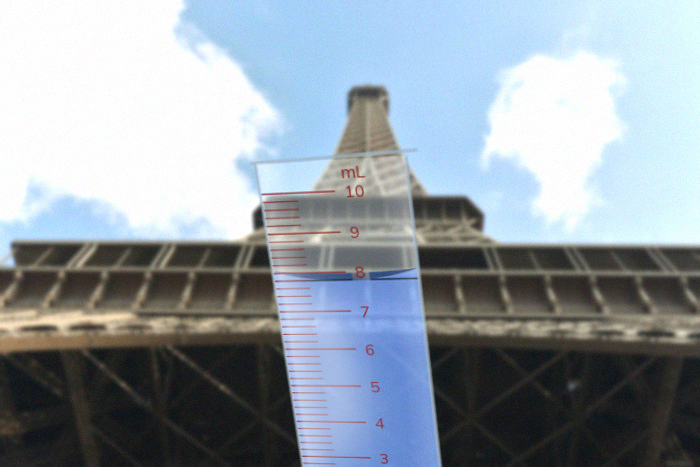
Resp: 7.8 mL
